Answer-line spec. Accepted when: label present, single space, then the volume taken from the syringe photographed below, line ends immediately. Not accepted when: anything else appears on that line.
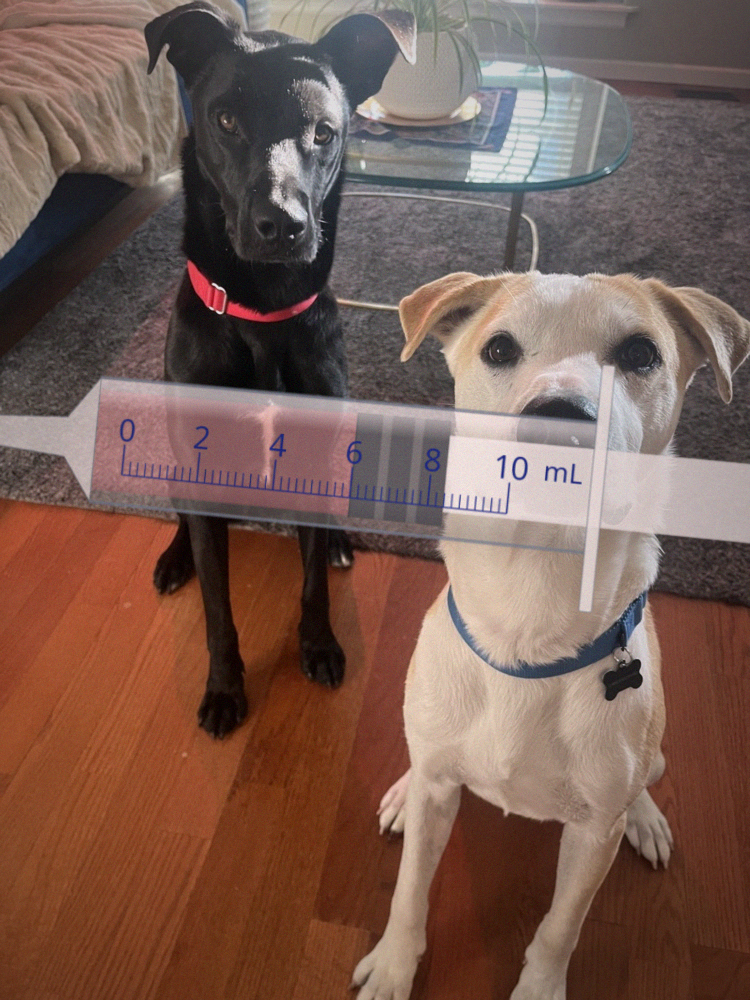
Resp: 6 mL
